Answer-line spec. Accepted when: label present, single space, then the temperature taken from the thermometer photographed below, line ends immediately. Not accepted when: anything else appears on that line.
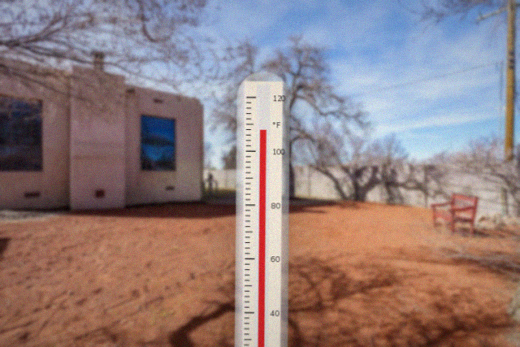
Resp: 108 °F
